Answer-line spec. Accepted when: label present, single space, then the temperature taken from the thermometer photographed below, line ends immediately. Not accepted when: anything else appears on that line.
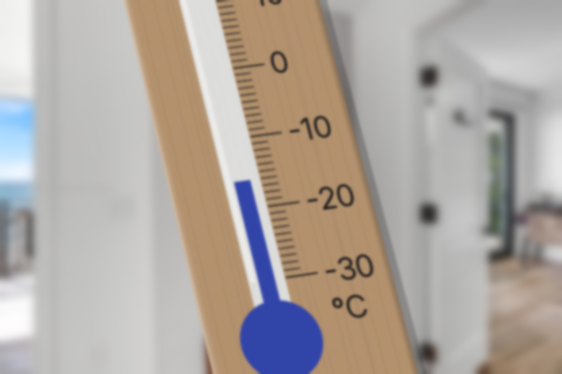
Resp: -16 °C
